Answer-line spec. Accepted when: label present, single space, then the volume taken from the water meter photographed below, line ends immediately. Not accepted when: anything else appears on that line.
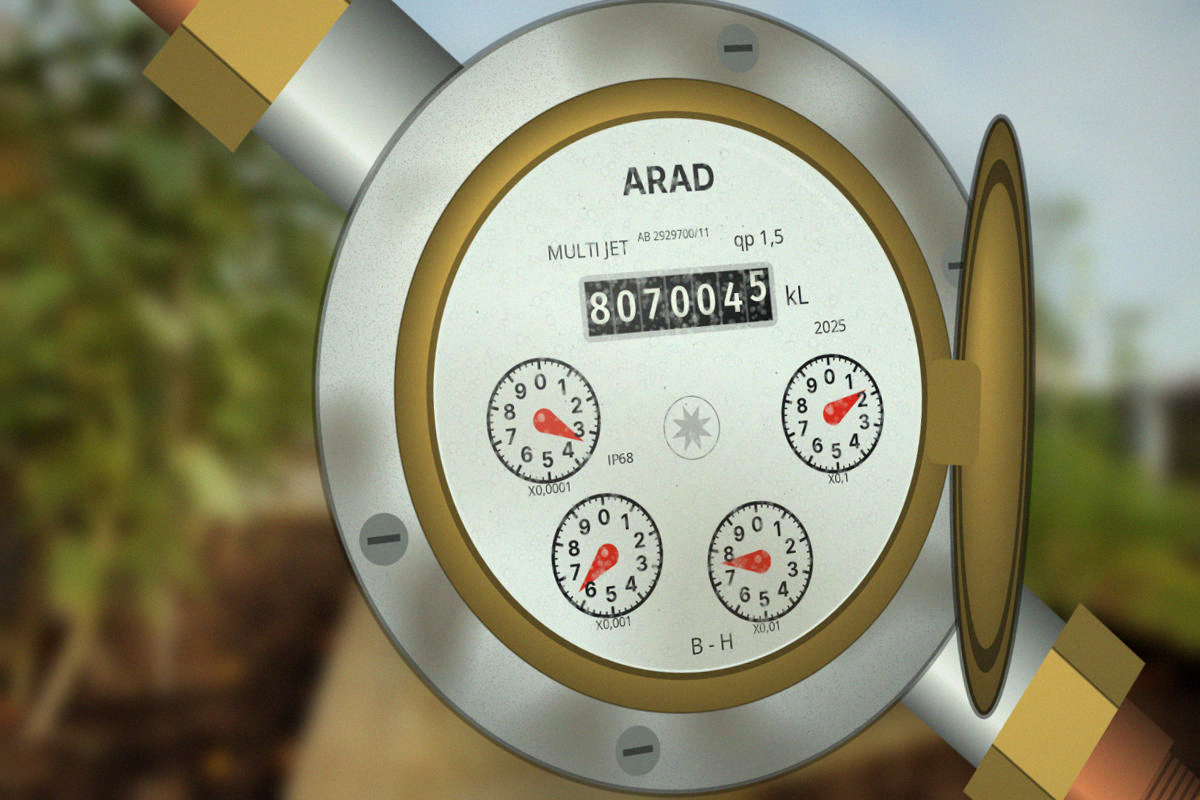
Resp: 8070045.1763 kL
